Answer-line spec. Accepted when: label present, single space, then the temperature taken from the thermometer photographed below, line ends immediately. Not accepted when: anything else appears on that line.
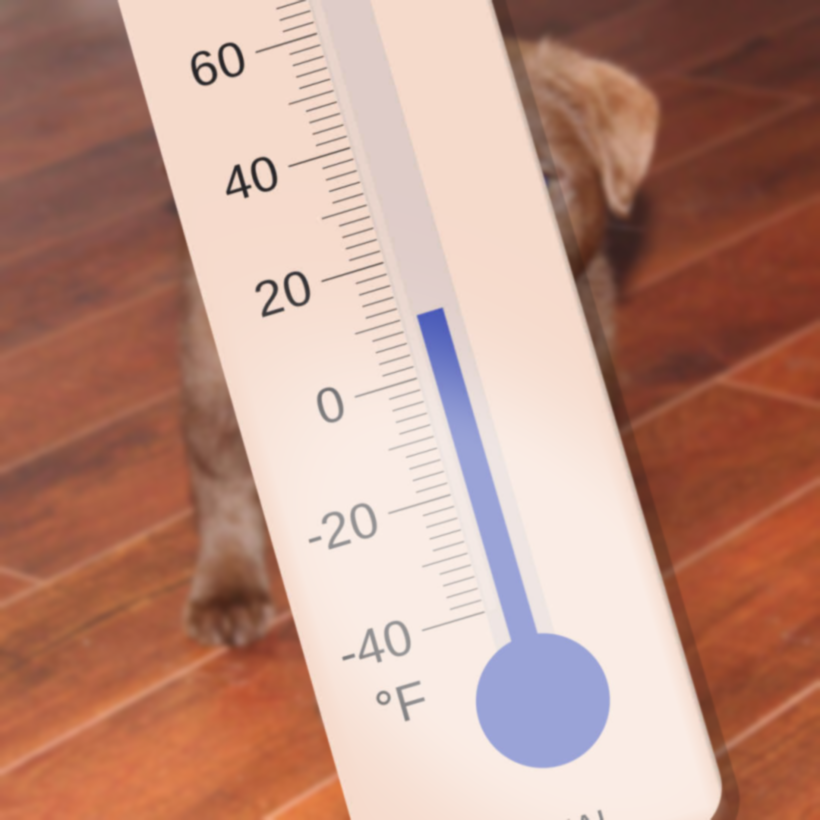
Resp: 10 °F
